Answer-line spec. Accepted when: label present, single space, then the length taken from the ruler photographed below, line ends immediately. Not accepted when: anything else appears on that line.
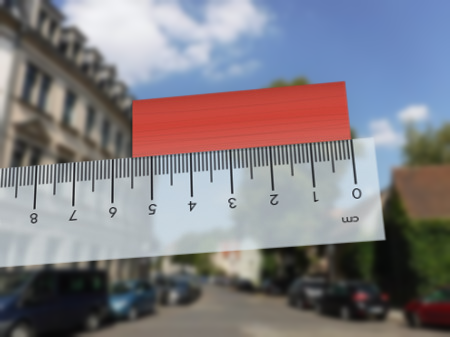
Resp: 5.5 cm
